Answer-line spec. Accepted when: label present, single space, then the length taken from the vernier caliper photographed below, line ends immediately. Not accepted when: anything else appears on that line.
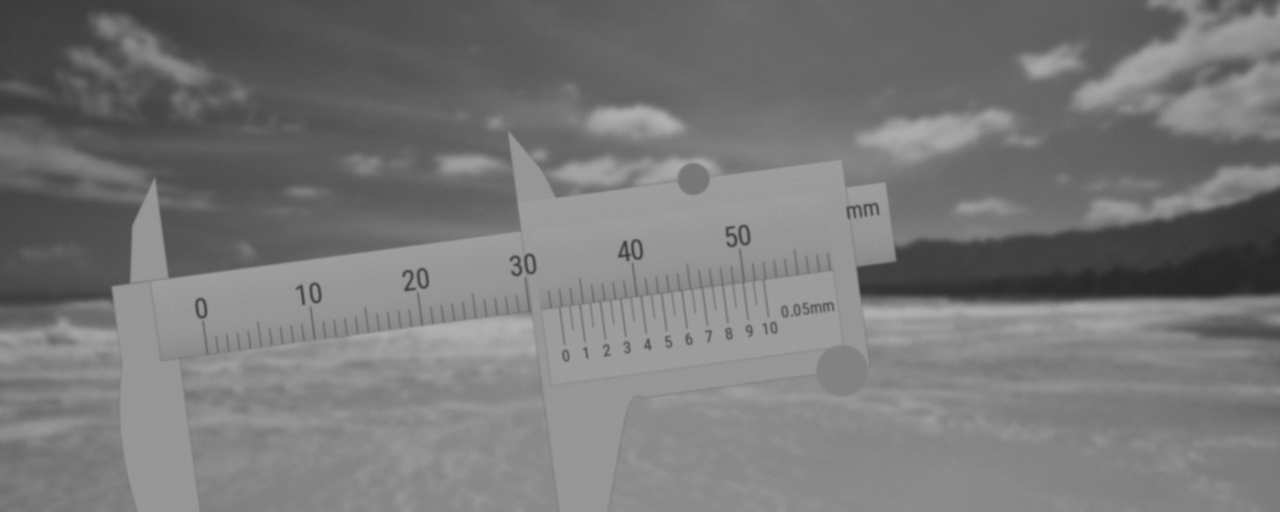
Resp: 32.8 mm
